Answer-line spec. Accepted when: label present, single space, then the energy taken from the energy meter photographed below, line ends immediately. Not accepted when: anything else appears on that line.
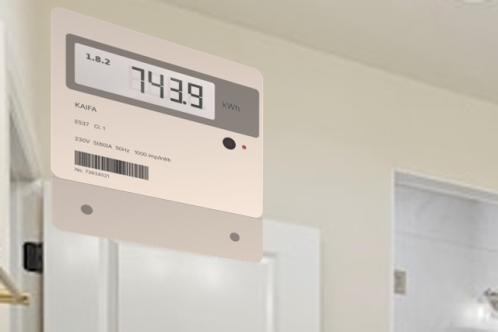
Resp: 743.9 kWh
